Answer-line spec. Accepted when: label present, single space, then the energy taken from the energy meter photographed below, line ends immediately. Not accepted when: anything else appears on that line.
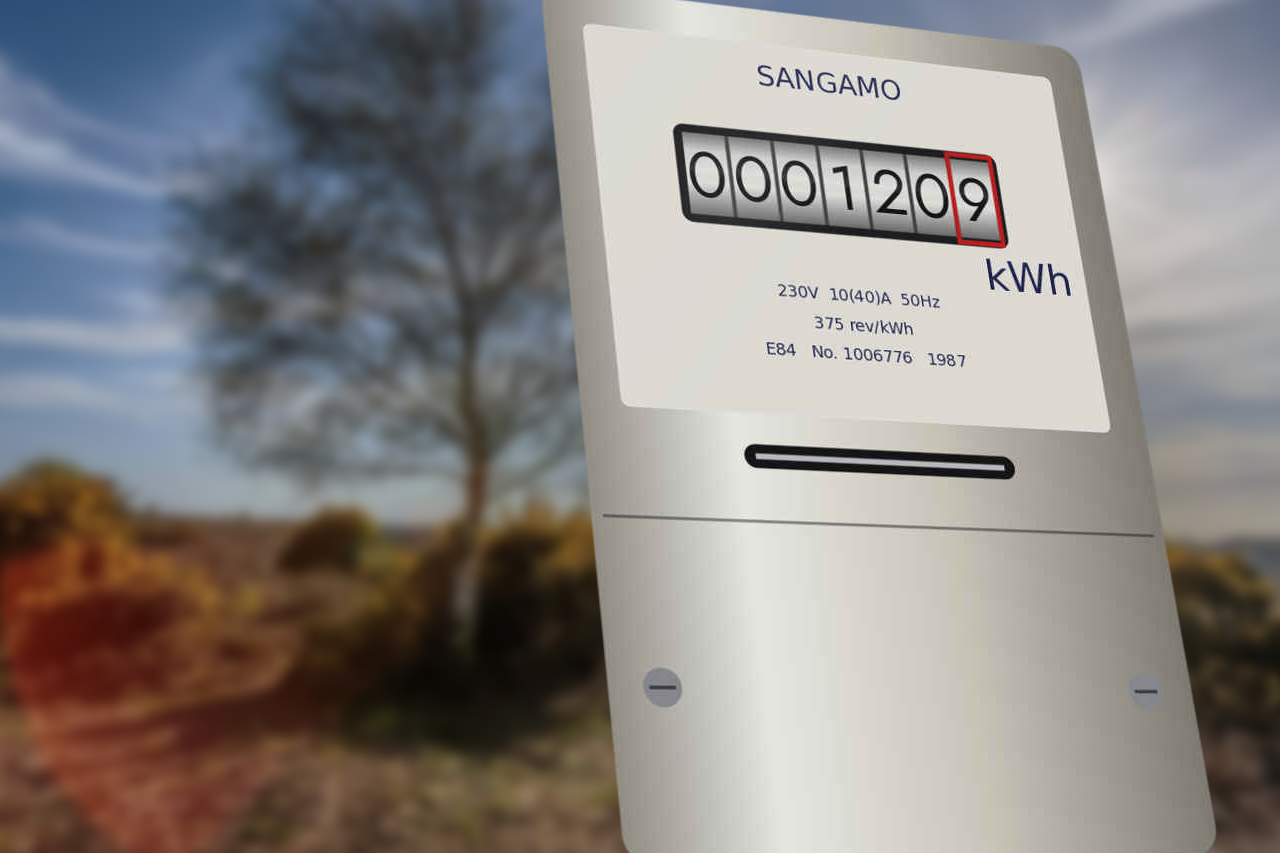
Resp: 120.9 kWh
